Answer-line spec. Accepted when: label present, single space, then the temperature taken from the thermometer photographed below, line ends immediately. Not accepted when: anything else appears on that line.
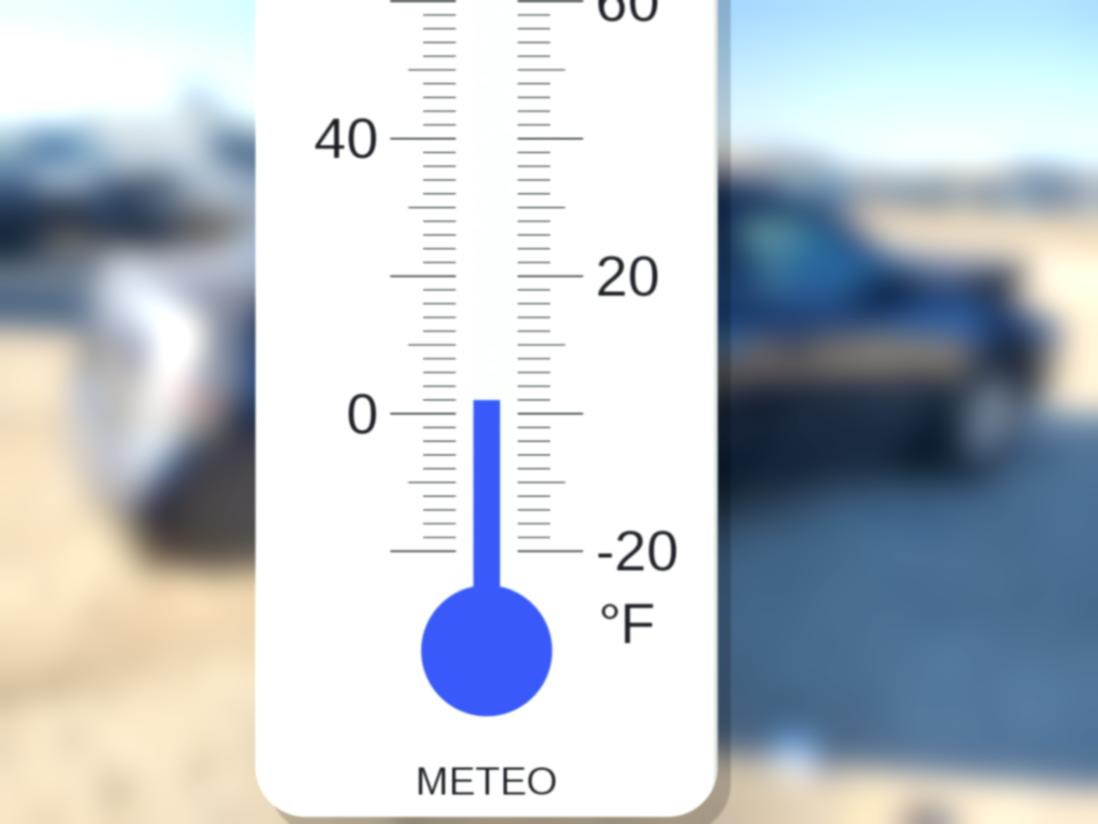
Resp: 2 °F
